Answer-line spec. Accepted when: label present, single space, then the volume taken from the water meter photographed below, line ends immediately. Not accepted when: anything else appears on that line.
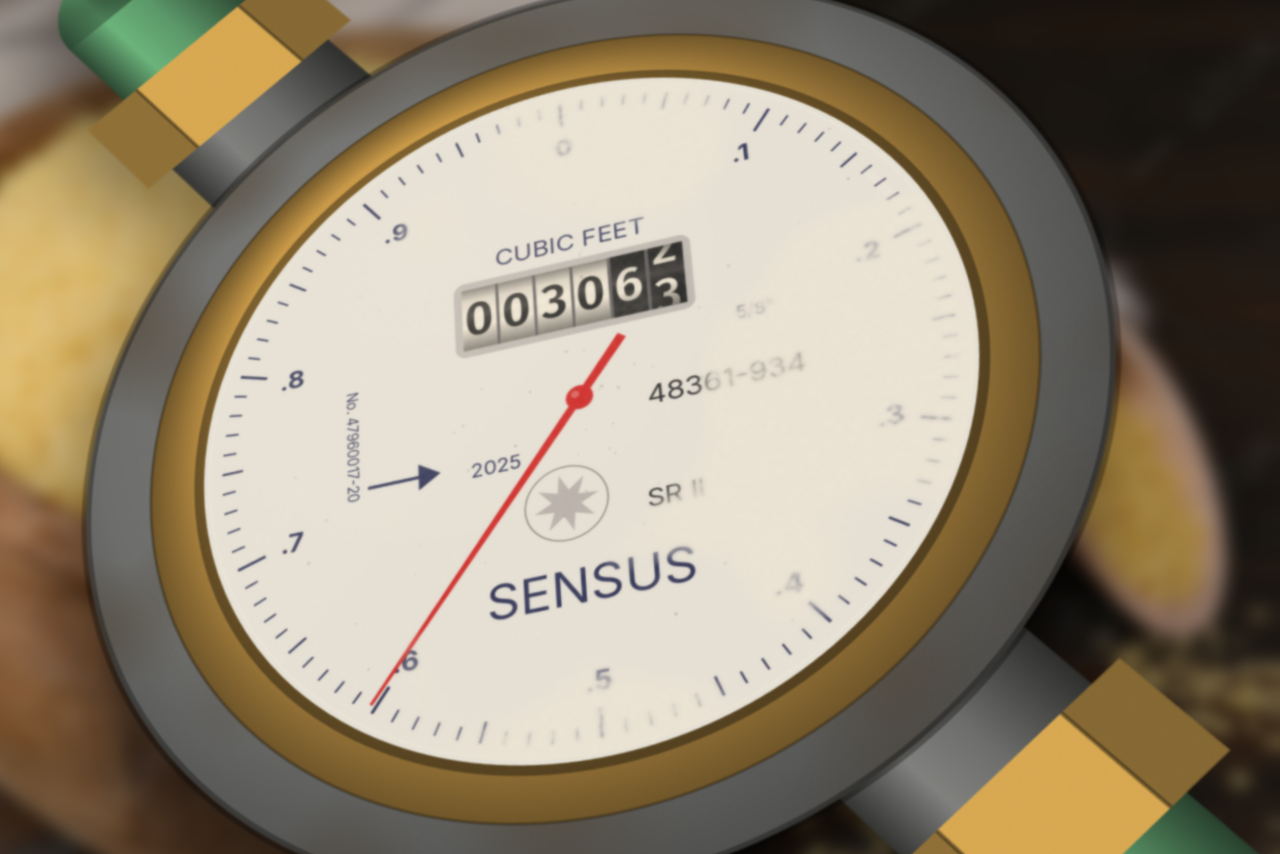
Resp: 3062.60 ft³
